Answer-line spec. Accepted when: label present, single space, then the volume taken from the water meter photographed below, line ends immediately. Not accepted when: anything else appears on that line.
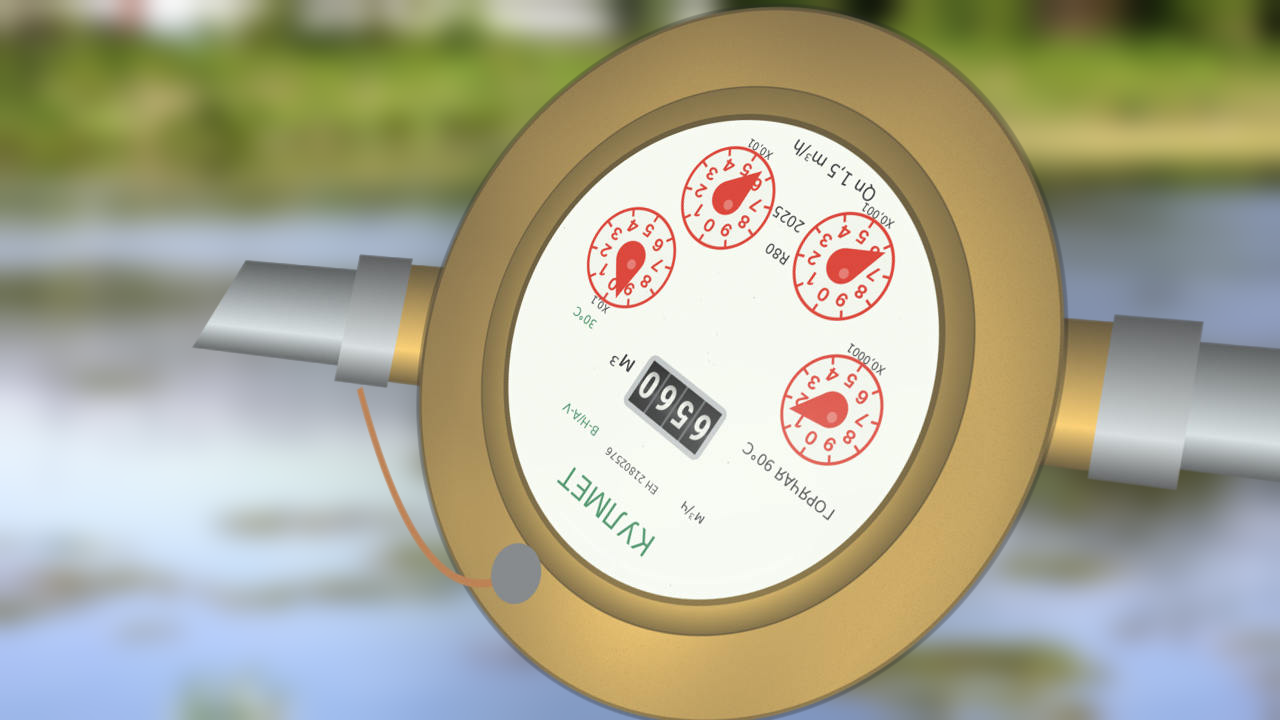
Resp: 6559.9561 m³
